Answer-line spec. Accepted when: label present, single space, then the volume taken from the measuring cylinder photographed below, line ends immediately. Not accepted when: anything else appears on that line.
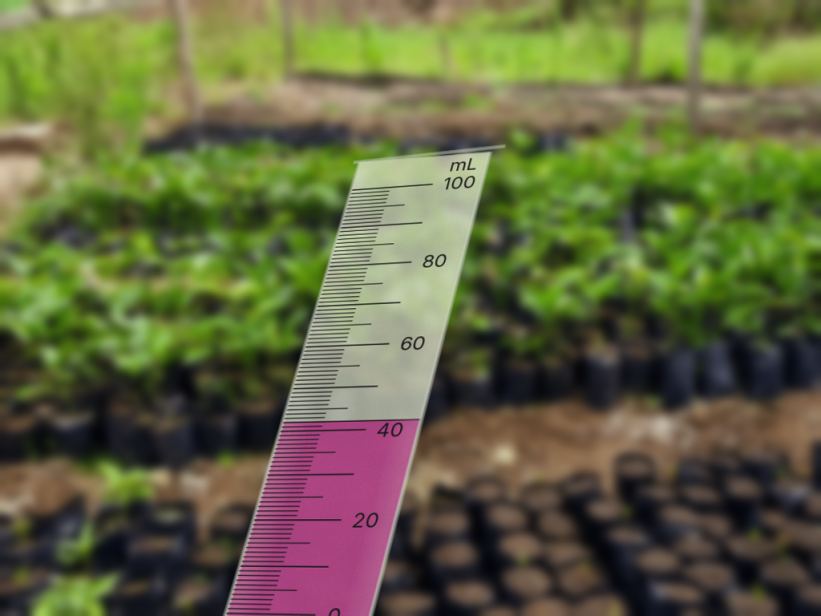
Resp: 42 mL
